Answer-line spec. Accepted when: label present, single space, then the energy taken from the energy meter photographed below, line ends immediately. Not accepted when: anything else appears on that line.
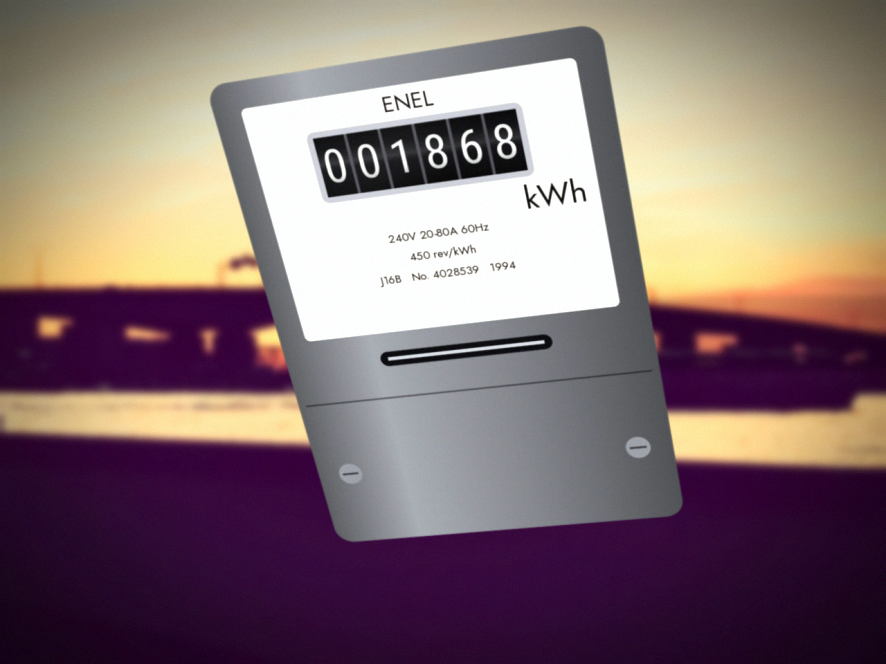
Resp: 1868 kWh
